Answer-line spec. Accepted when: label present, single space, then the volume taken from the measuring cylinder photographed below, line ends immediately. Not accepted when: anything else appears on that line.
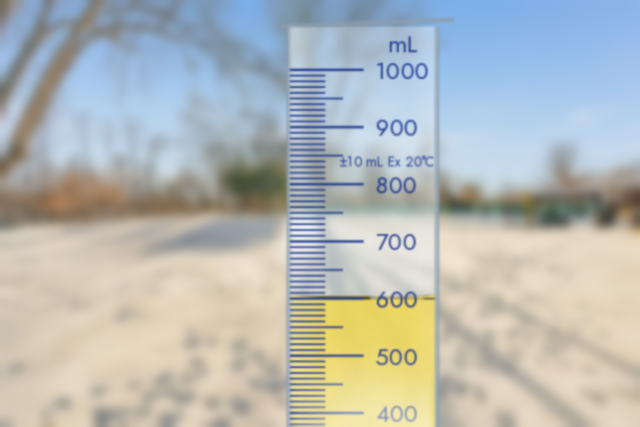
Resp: 600 mL
